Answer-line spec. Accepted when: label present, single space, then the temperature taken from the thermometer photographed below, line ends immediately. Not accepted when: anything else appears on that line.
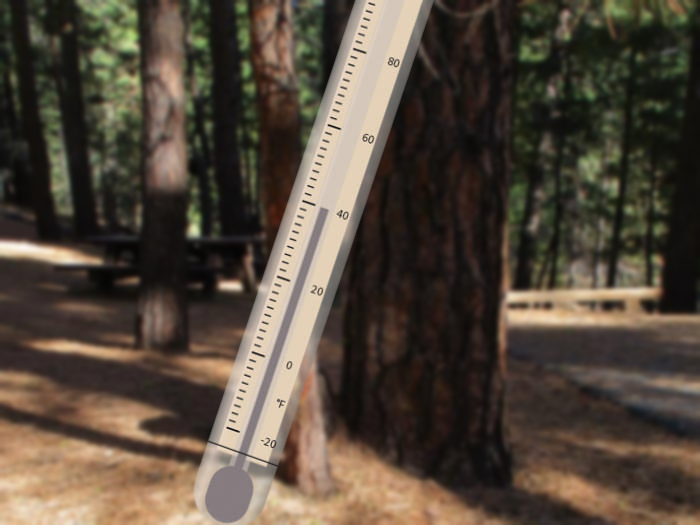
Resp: 40 °F
